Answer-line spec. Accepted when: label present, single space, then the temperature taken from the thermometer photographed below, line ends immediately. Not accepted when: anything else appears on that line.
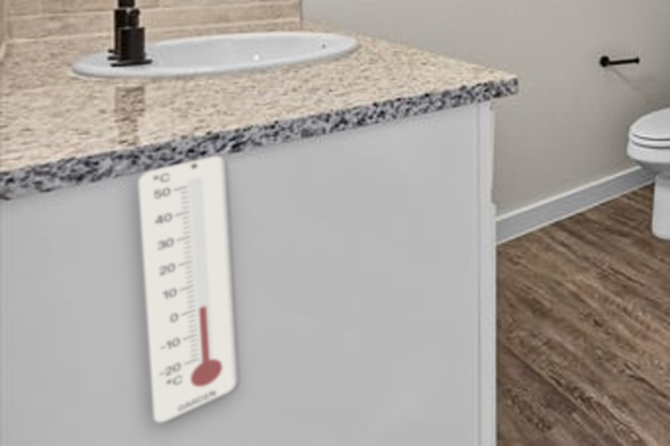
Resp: 0 °C
